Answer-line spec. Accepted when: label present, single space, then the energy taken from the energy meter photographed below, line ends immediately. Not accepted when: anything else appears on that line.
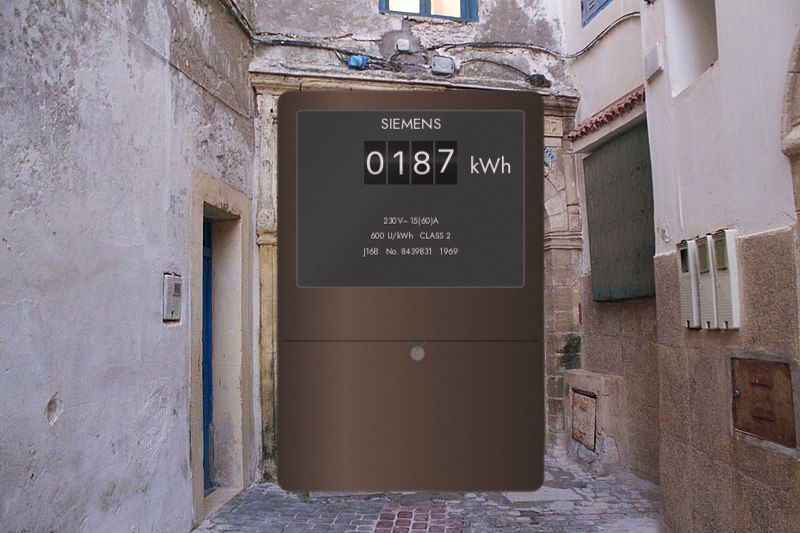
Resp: 187 kWh
